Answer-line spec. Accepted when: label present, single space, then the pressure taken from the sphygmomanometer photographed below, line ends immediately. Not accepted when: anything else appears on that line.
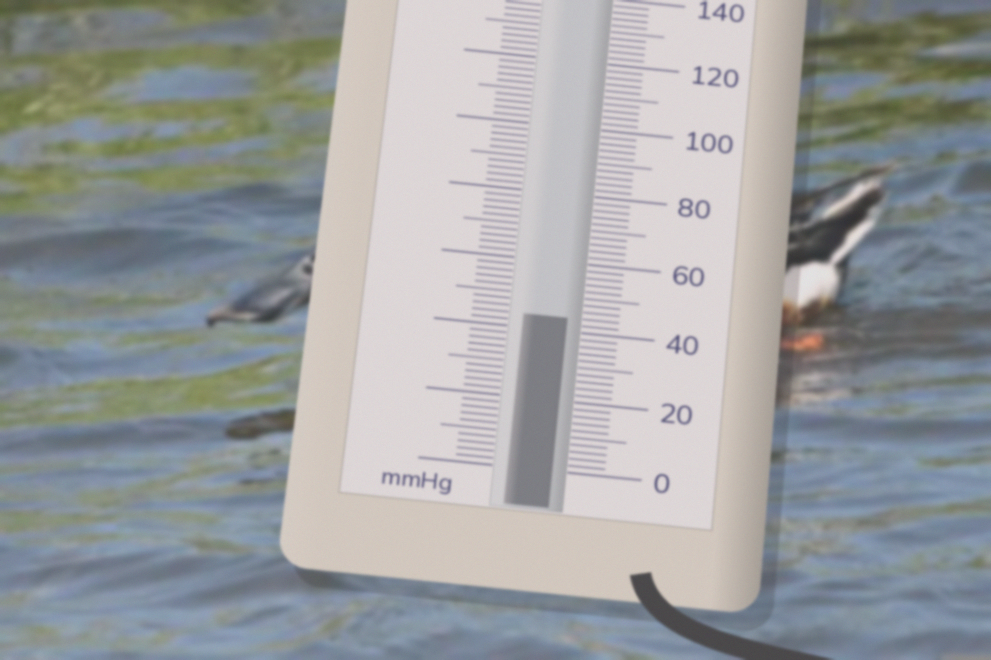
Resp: 44 mmHg
